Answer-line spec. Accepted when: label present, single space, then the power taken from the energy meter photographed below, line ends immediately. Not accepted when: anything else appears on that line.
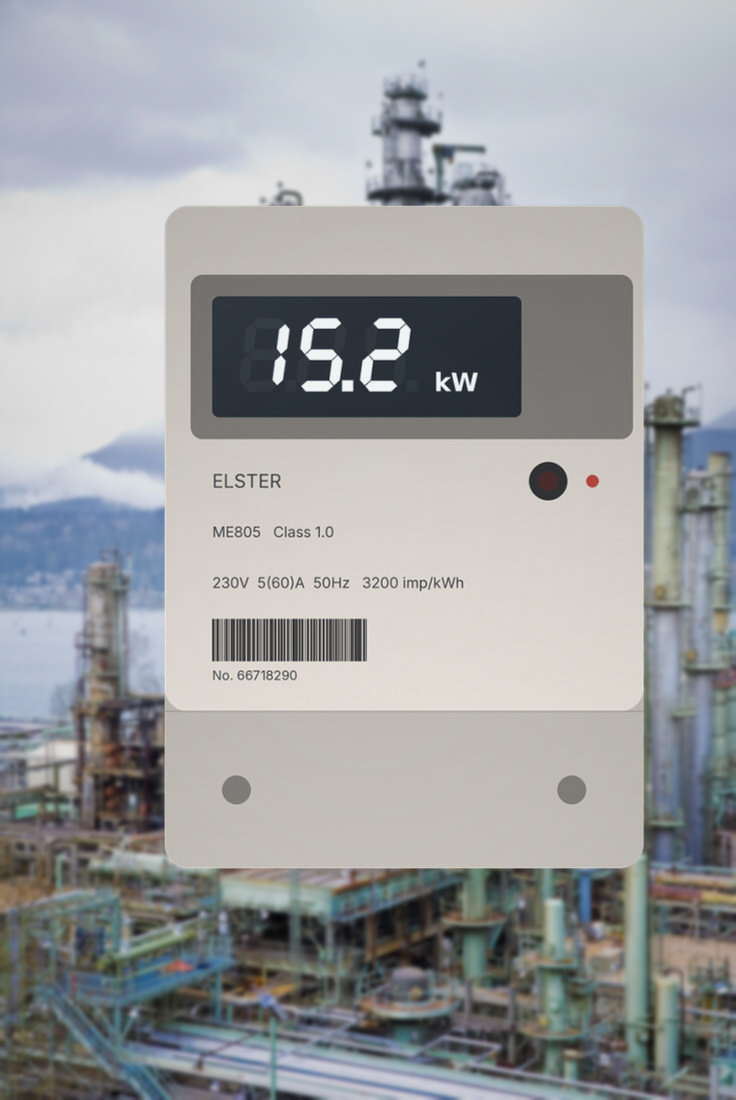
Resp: 15.2 kW
